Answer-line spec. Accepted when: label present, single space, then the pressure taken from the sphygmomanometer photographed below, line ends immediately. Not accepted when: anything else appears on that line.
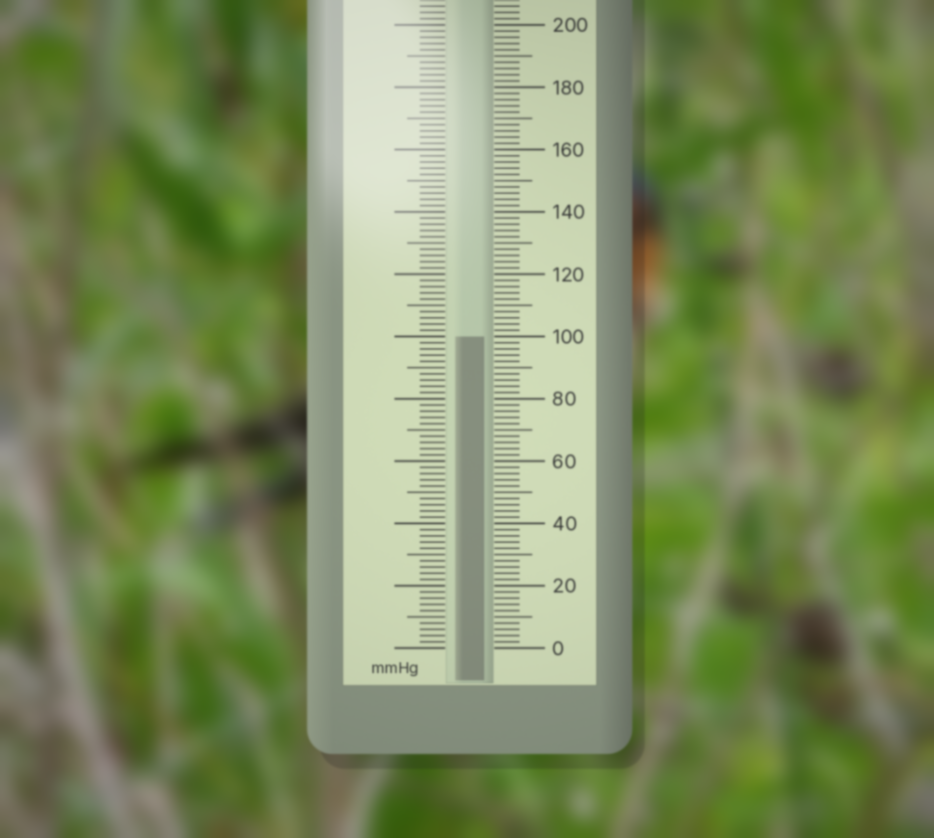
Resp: 100 mmHg
